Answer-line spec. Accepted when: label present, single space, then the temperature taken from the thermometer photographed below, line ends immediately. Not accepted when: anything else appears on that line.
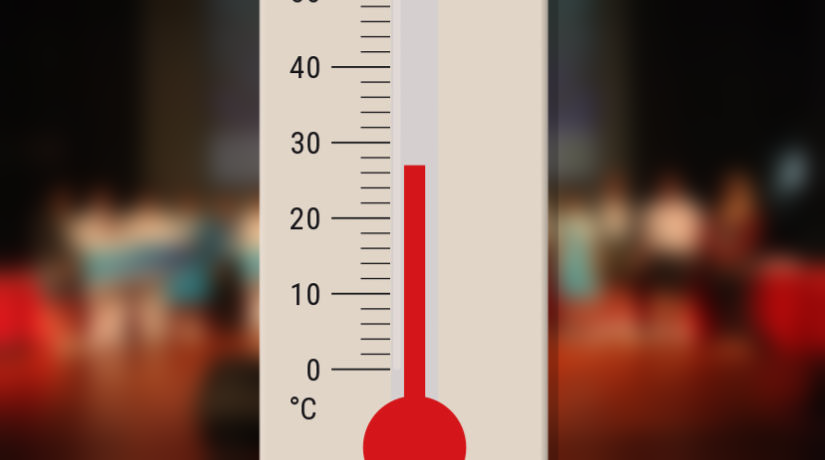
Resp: 27 °C
